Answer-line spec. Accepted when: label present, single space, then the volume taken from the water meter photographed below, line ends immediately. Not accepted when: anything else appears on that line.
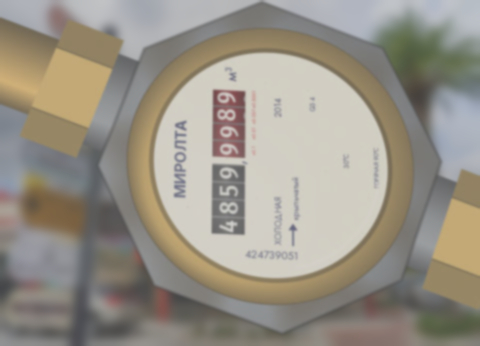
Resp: 4859.9989 m³
